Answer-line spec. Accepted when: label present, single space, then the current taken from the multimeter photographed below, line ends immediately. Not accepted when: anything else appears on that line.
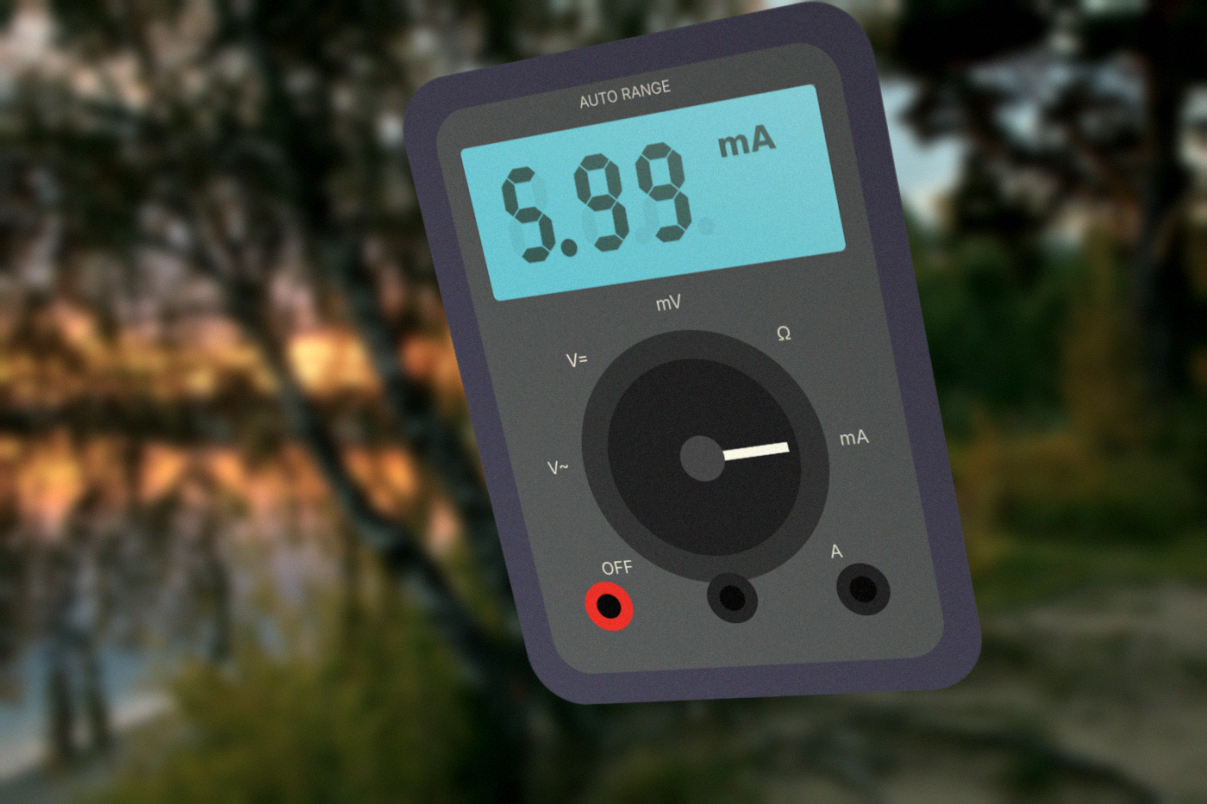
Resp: 5.99 mA
